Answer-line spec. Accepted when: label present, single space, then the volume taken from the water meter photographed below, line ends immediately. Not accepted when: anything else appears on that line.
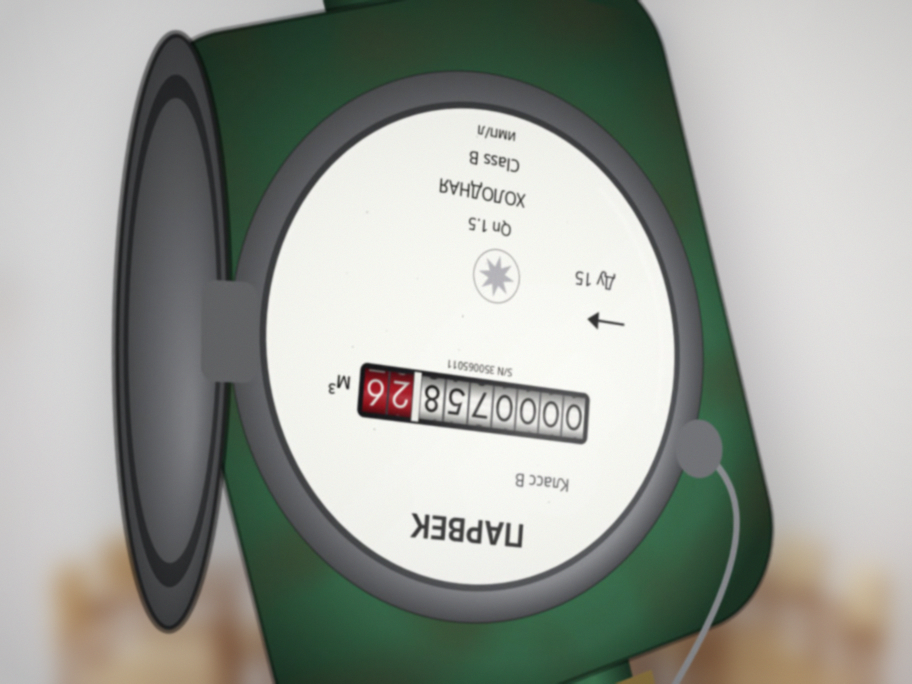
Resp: 758.26 m³
